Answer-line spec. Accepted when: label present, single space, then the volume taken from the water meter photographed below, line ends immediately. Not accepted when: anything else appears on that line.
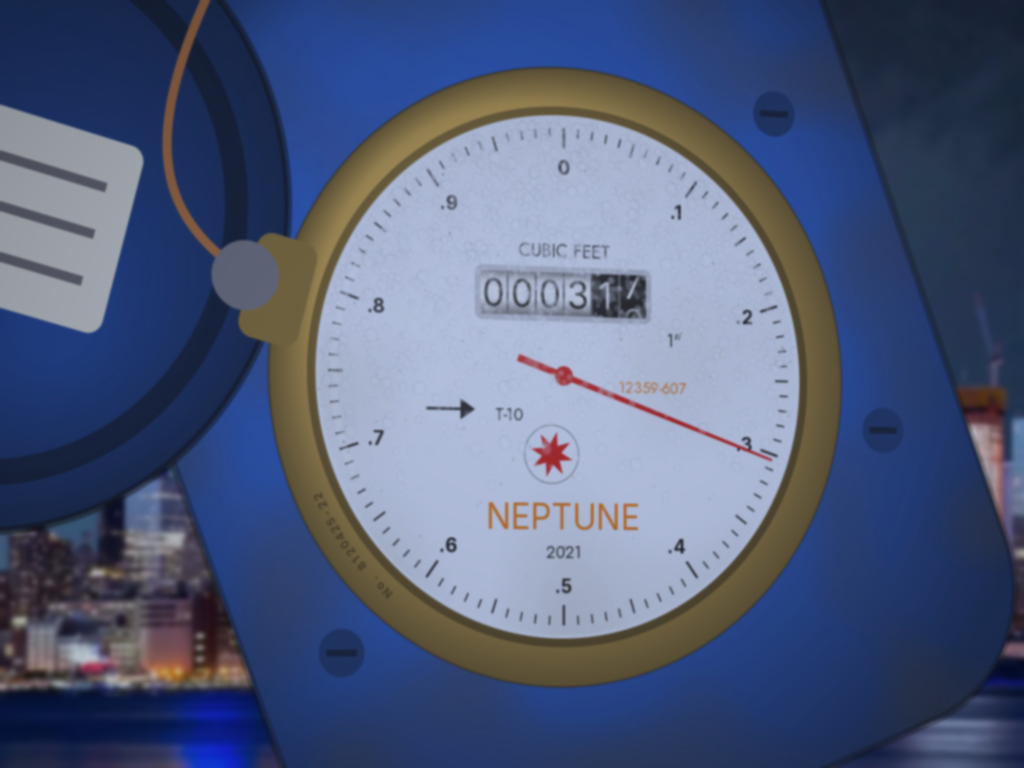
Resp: 317.30 ft³
